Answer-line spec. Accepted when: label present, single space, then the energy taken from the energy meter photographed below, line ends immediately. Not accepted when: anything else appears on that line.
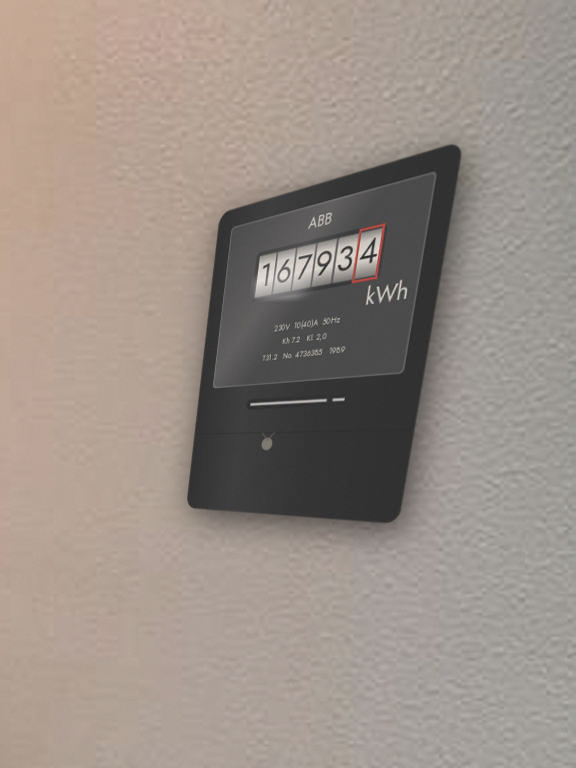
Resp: 16793.4 kWh
